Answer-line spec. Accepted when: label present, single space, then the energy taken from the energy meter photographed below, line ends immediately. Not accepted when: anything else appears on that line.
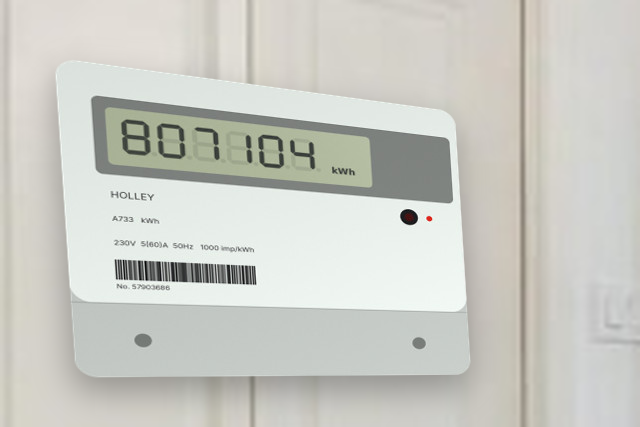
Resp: 807104 kWh
